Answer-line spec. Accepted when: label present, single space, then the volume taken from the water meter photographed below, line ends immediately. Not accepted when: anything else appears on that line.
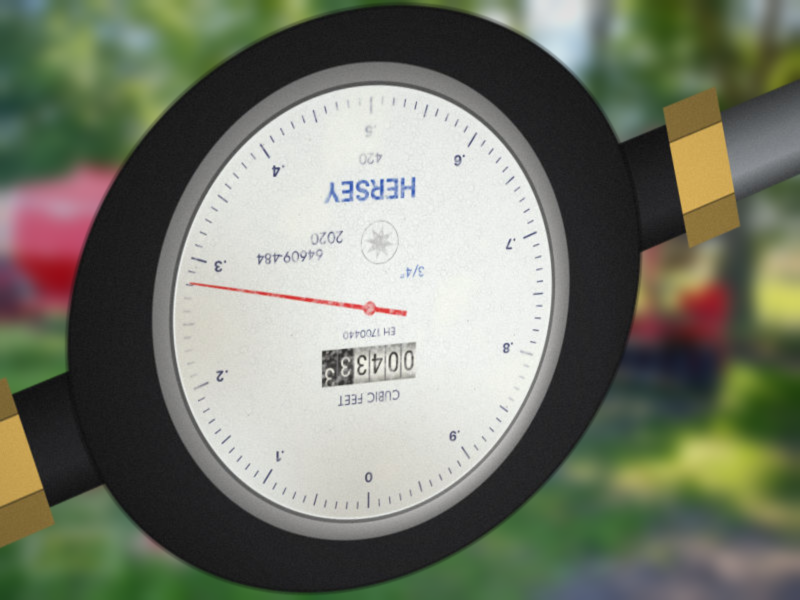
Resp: 4333.28 ft³
